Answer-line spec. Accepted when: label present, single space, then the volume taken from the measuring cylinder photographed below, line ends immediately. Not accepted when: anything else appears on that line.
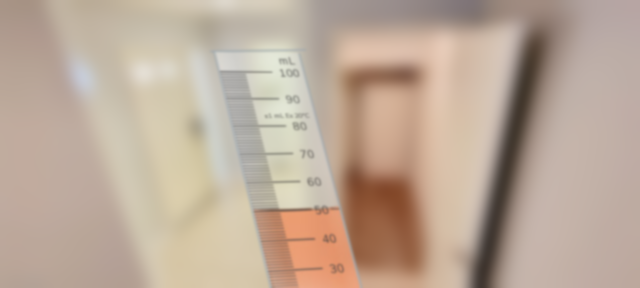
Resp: 50 mL
